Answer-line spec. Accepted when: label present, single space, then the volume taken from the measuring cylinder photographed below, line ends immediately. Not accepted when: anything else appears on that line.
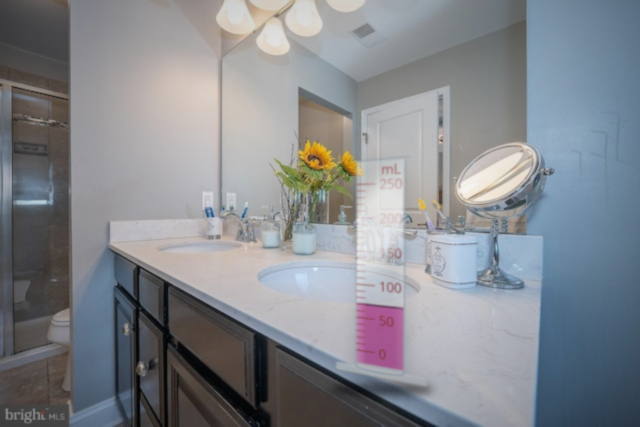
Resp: 70 mL
